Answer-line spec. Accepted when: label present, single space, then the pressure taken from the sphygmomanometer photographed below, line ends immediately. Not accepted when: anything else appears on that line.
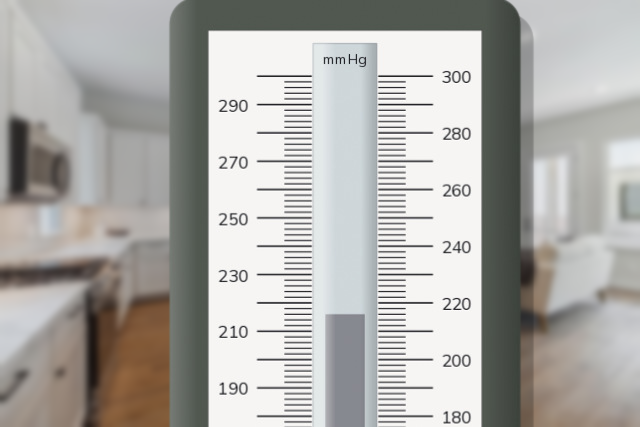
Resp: 216 mmHg
